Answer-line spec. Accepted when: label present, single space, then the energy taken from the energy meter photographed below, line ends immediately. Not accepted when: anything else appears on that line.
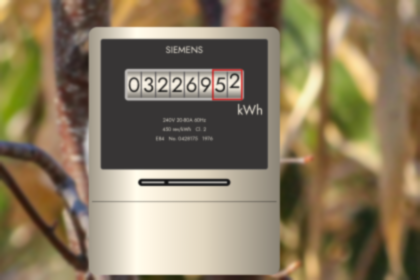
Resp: 32269.52 kWh
